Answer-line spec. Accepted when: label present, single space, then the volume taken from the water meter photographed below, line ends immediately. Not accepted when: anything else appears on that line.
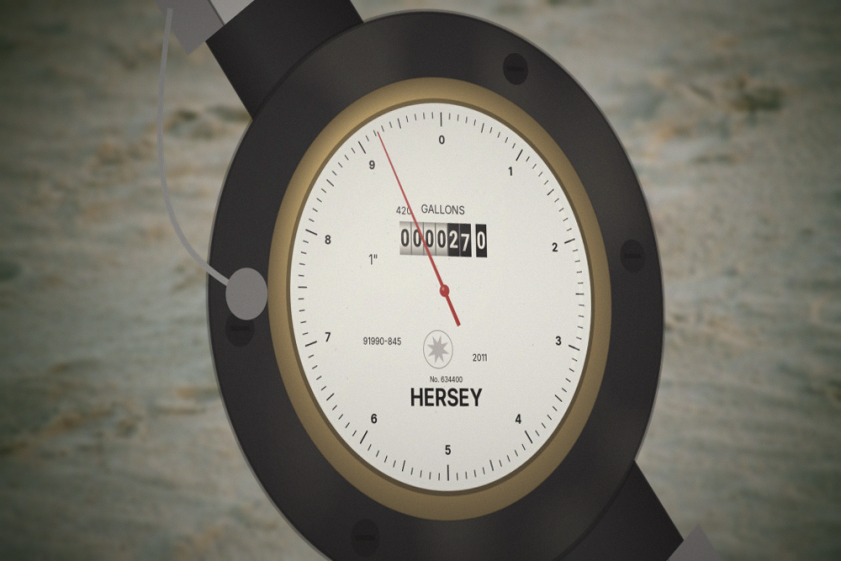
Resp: 269.2 gal
